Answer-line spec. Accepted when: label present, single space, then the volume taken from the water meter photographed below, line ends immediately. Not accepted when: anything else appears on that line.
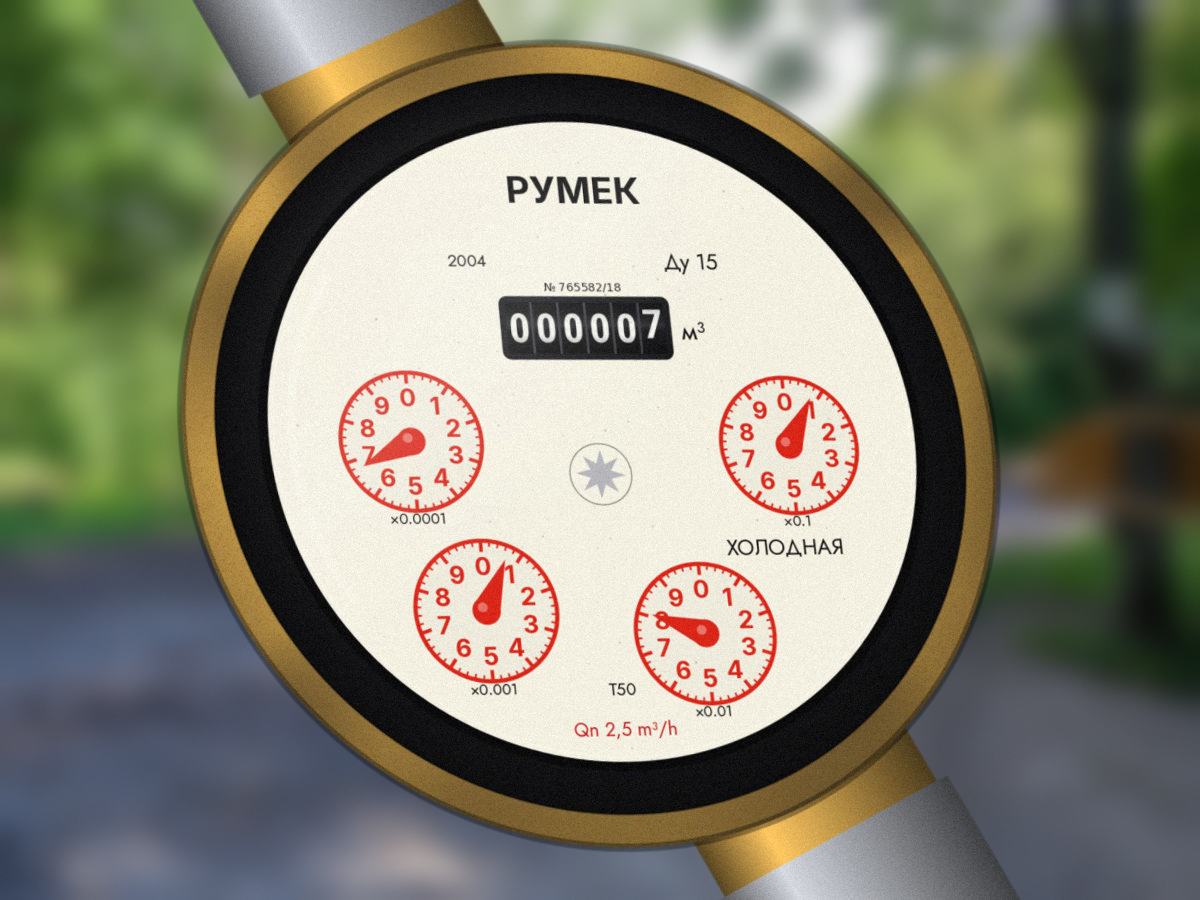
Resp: 7.0806 m³
